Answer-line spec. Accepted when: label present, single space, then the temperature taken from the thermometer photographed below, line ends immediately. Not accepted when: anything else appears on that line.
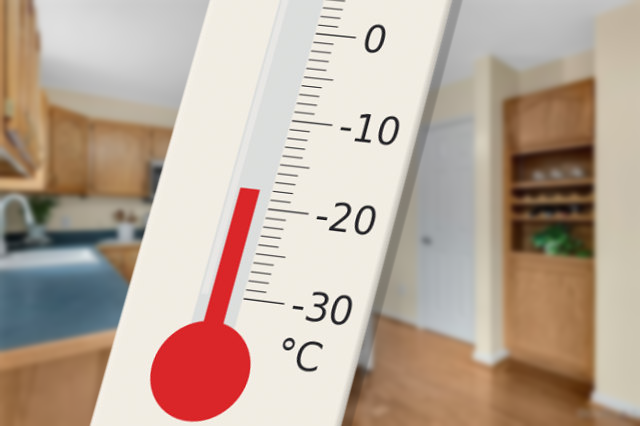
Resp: -18 °C
